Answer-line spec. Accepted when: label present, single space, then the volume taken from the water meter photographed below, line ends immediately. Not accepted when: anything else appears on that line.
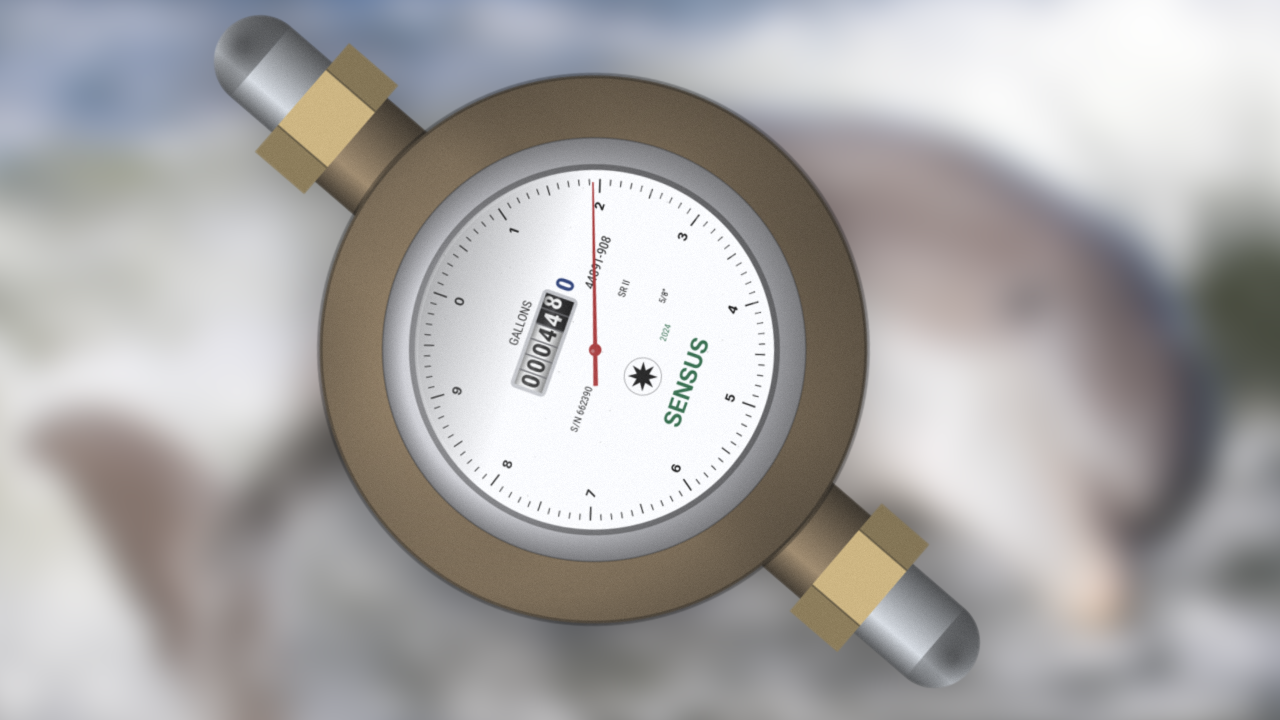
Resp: 4481.9 gal
